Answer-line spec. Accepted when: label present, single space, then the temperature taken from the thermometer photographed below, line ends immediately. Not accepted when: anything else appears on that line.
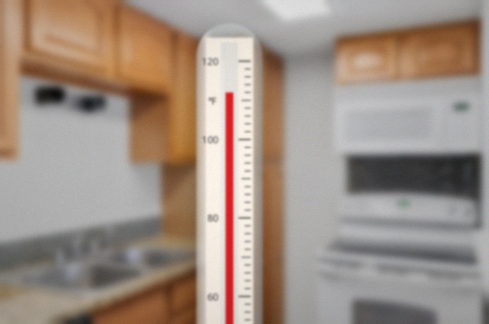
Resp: 112 °F
